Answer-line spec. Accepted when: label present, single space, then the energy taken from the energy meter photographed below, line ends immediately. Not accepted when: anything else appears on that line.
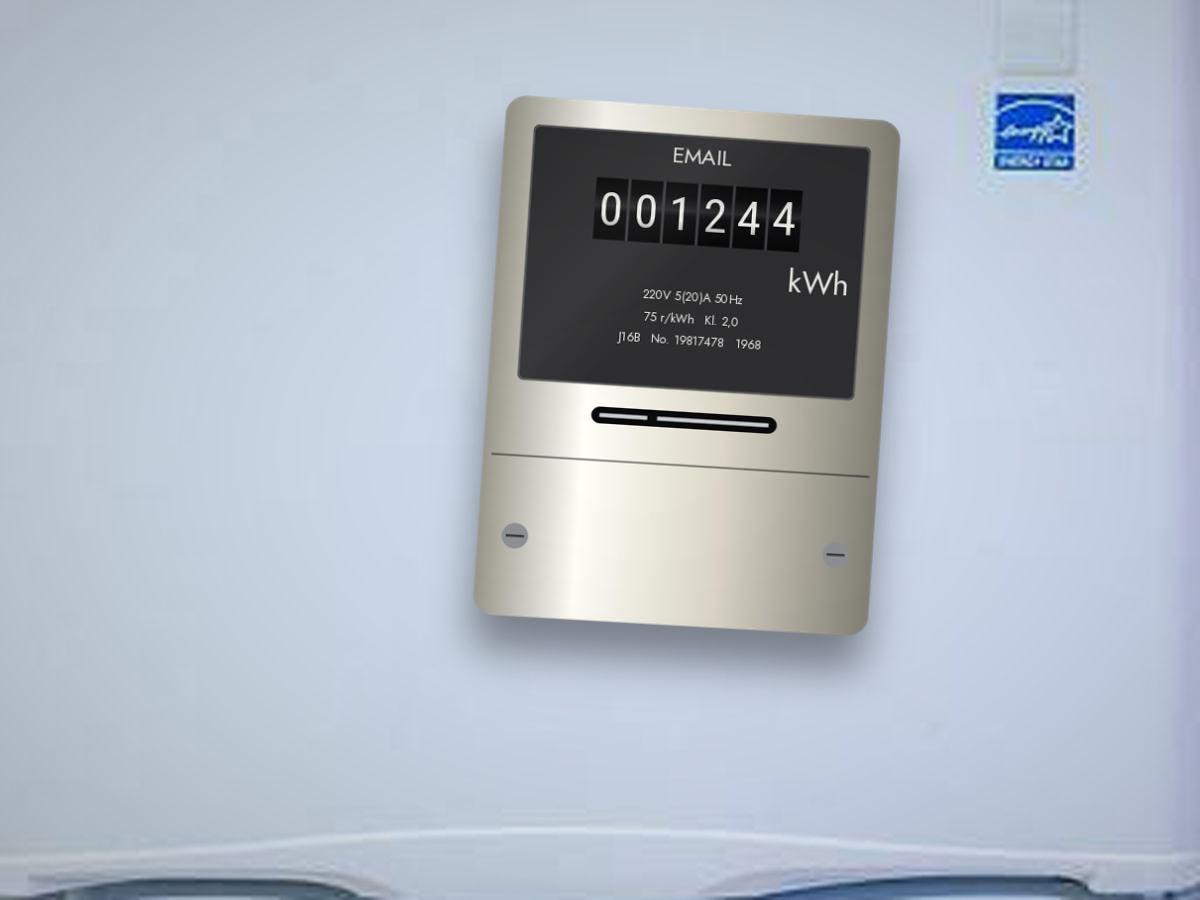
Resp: 1244 kWh
